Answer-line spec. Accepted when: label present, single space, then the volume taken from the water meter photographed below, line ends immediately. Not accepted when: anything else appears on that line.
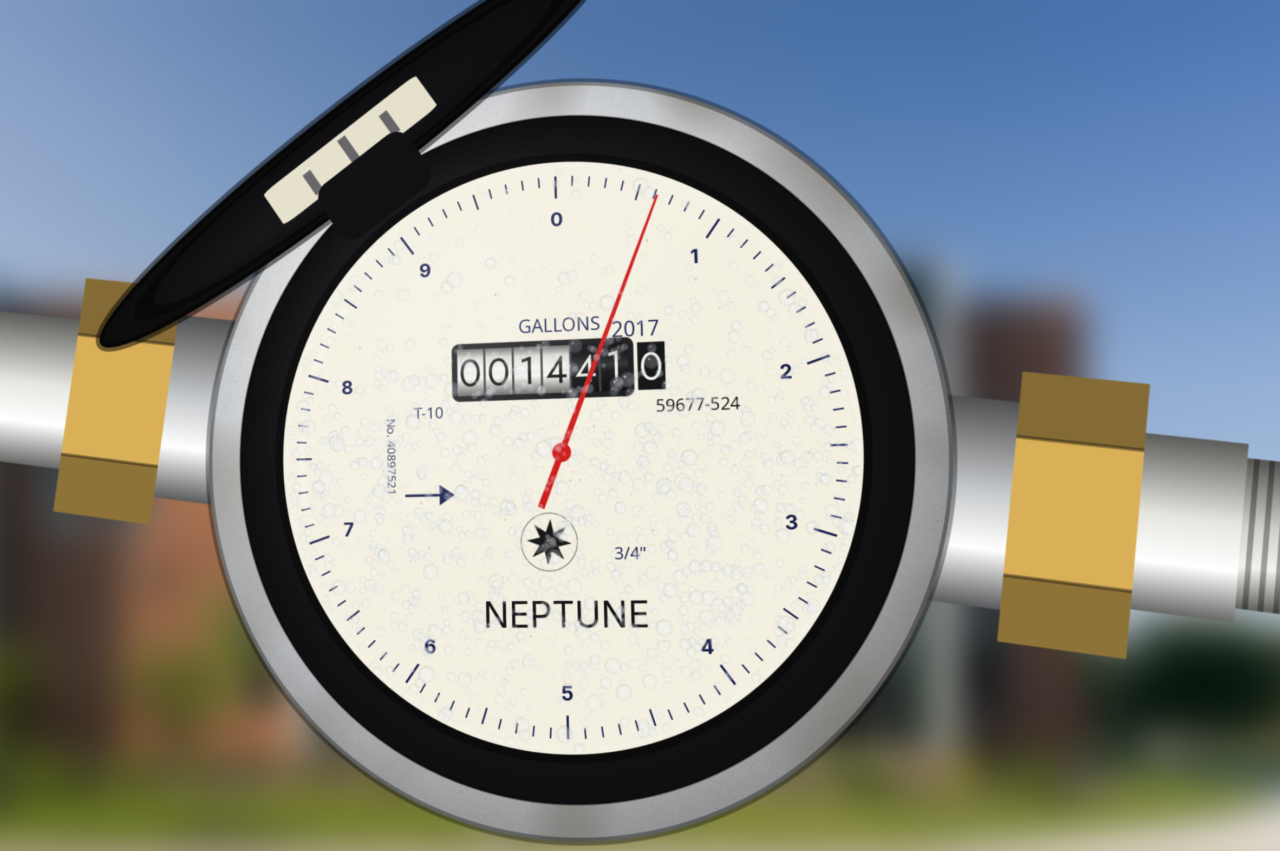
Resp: 14410.6 gal
